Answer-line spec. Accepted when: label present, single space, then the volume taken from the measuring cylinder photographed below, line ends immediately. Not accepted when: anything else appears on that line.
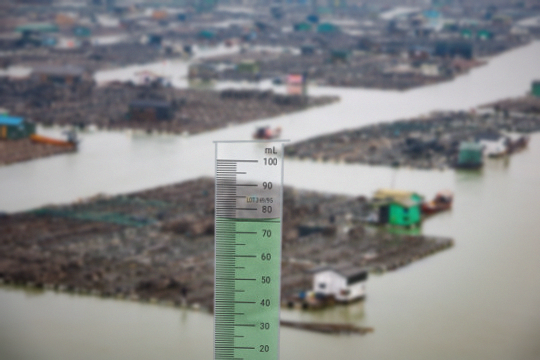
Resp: 75 mL
